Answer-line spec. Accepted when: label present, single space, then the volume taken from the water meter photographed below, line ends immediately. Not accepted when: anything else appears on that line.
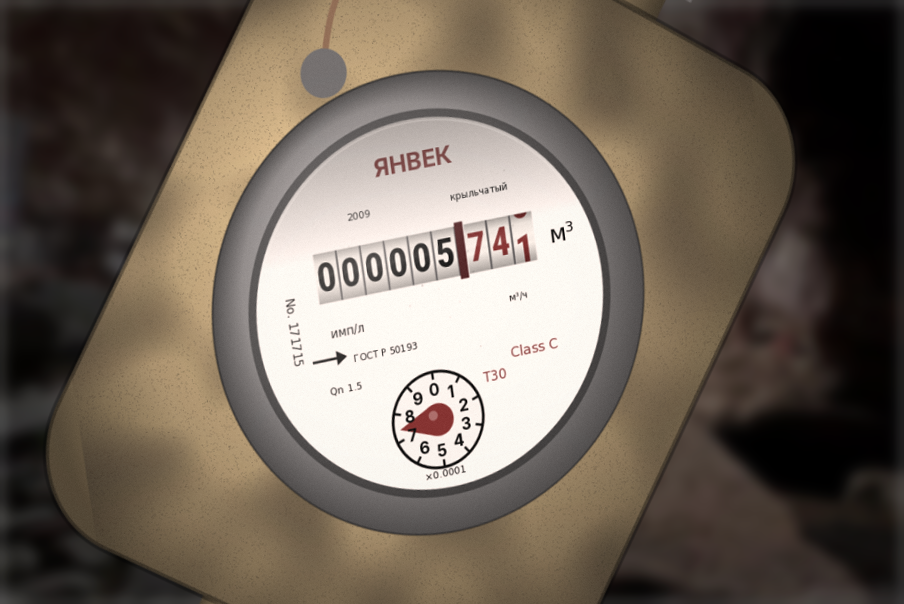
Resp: 5.7407 m³
